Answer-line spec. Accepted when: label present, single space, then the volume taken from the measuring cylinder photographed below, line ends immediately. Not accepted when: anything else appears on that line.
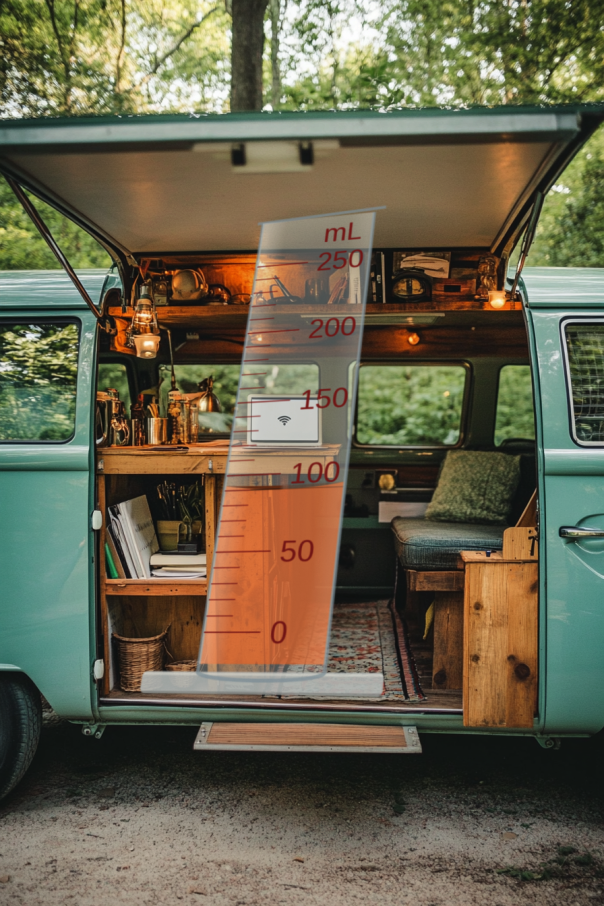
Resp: 90 mL
